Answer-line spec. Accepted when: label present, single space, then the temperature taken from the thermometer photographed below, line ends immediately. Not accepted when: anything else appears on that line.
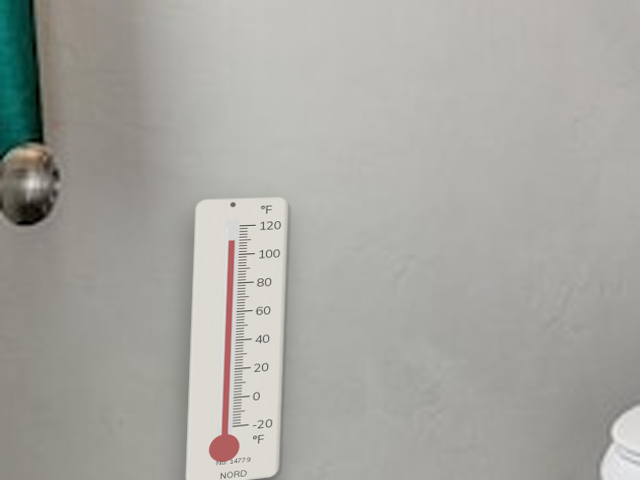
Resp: 110 °F
